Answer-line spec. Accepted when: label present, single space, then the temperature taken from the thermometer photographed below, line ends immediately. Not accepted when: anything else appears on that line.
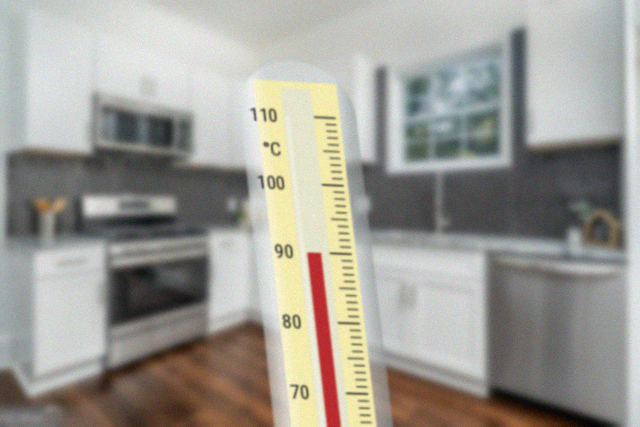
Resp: 90 °C
